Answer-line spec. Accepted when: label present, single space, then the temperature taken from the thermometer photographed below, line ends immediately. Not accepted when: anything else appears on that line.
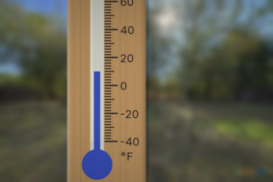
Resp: 10 °F
